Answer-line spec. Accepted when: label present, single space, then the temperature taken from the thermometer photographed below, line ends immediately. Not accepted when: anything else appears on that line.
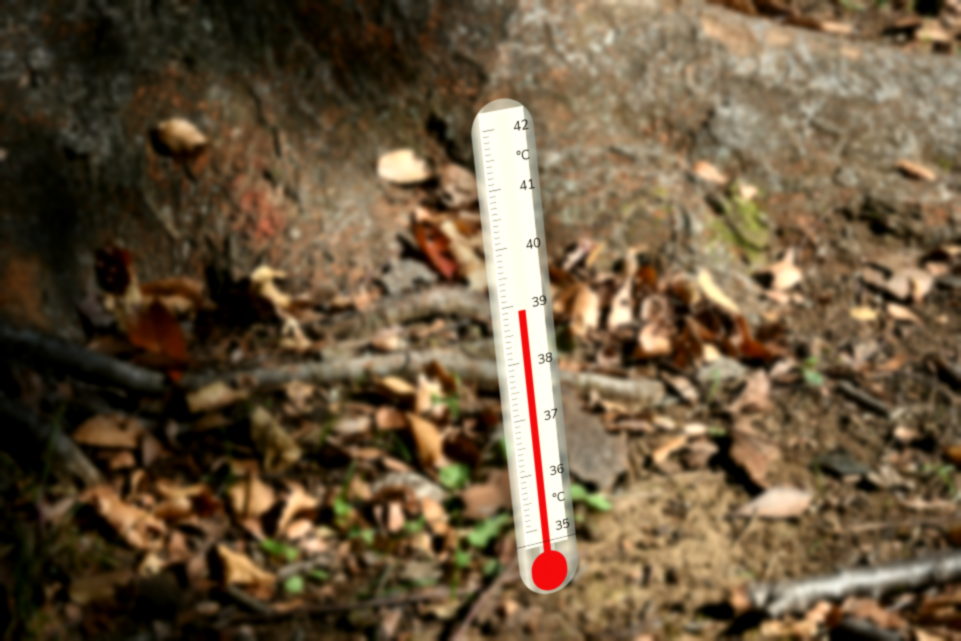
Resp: 38.9 °C
